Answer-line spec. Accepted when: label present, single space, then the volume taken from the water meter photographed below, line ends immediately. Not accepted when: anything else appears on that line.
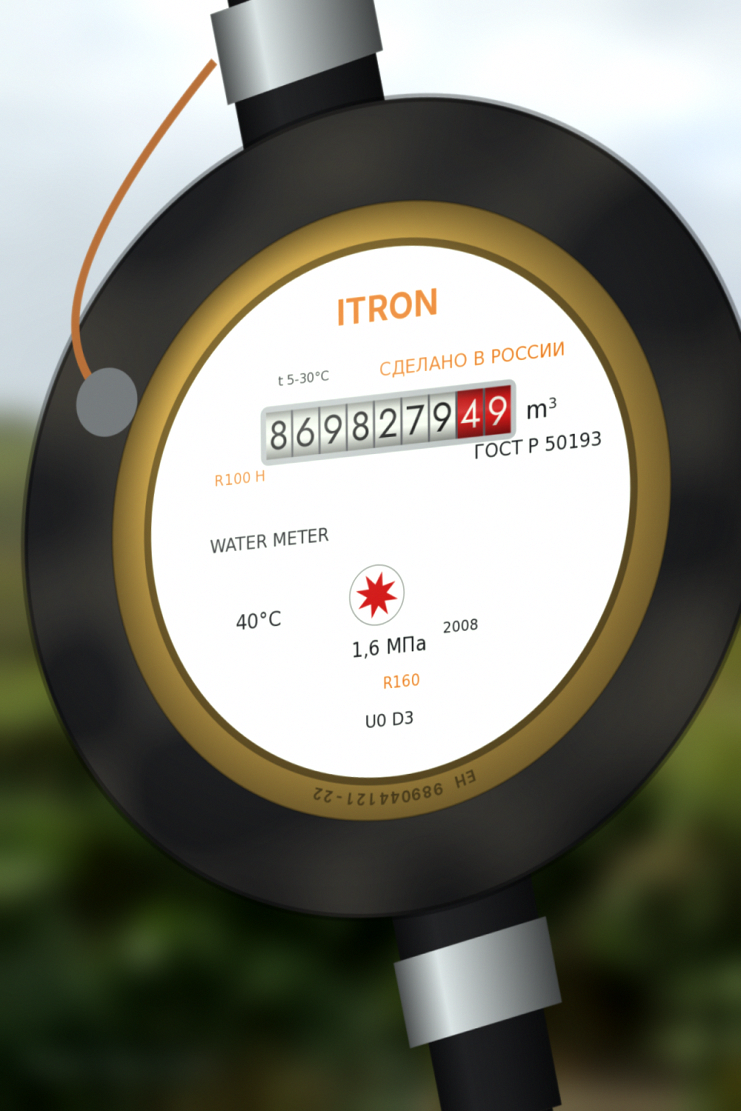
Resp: 8698279.49 m³
